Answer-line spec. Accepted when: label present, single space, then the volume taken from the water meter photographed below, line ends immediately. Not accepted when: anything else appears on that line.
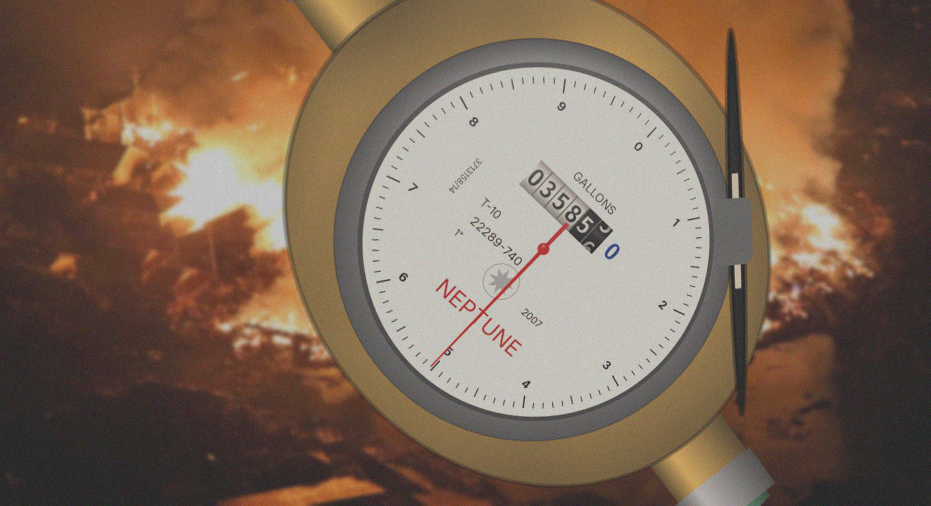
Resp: 358555.0 gal
